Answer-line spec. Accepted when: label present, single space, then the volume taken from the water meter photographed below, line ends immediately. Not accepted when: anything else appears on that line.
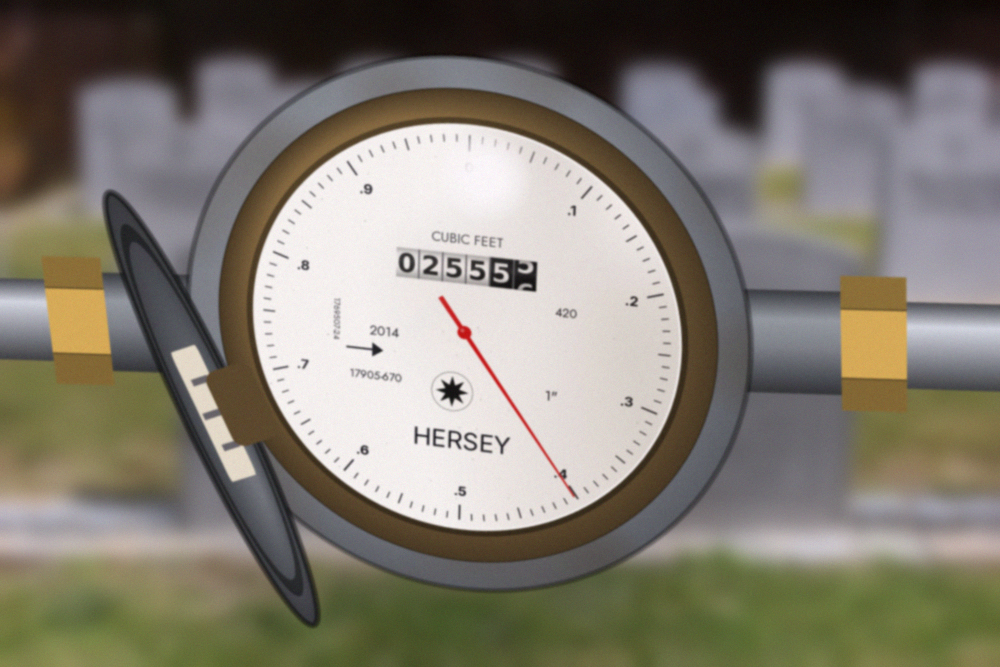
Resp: 25555.40 ft³
